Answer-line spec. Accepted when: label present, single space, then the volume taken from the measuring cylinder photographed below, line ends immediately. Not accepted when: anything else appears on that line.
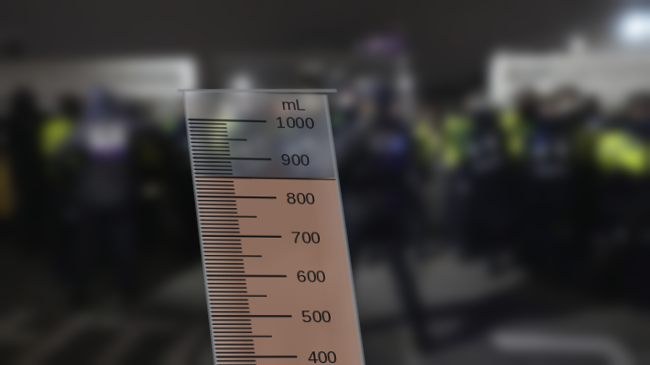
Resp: 850 mL
